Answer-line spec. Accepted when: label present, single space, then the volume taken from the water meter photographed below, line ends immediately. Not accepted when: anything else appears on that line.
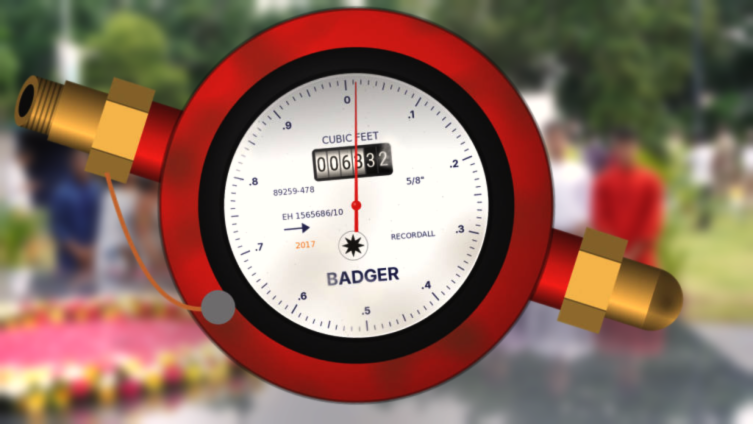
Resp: 6332.01 ft³
